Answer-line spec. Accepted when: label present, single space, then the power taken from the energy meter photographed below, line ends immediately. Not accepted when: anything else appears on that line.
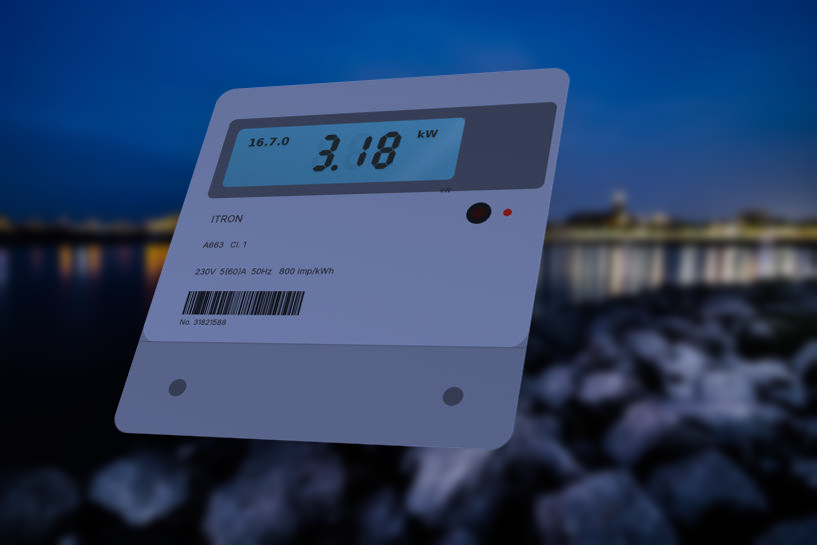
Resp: 3.18 kW
